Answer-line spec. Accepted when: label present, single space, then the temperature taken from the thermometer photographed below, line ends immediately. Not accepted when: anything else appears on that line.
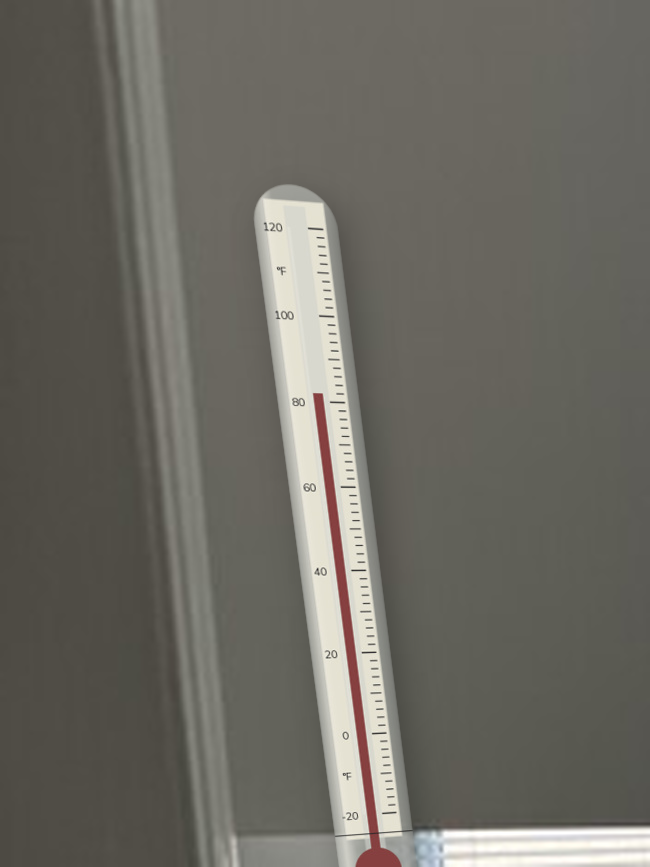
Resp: 82 °F
